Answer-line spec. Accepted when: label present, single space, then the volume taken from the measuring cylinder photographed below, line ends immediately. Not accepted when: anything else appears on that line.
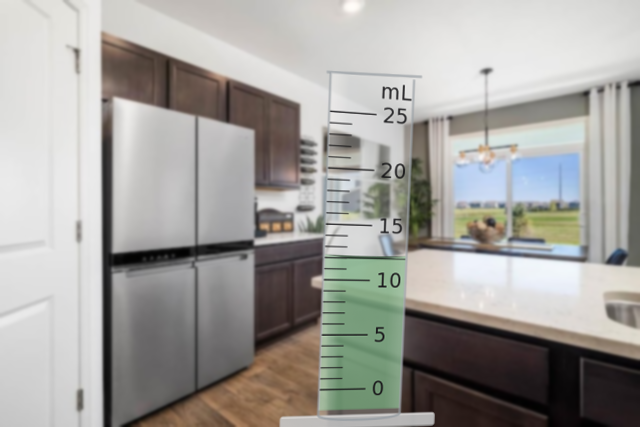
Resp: 12 mL
